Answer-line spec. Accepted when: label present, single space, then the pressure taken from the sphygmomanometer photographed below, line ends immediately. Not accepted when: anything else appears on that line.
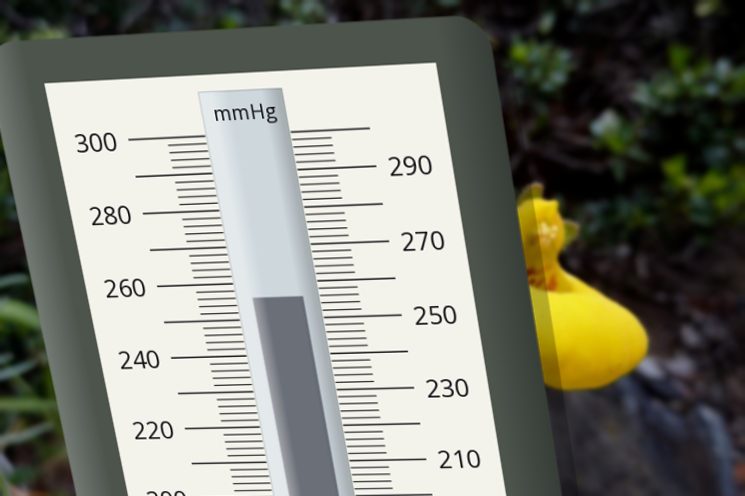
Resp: 256 mmHg
